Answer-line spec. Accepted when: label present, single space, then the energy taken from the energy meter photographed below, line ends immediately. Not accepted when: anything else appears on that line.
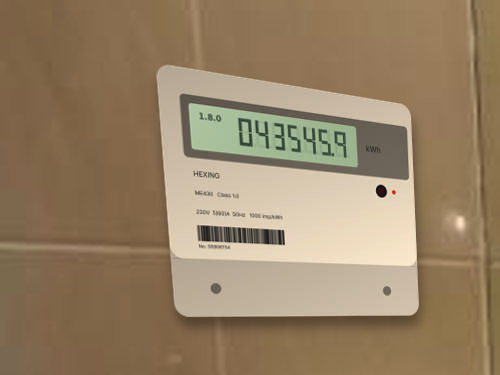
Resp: 43545.9 kWh
